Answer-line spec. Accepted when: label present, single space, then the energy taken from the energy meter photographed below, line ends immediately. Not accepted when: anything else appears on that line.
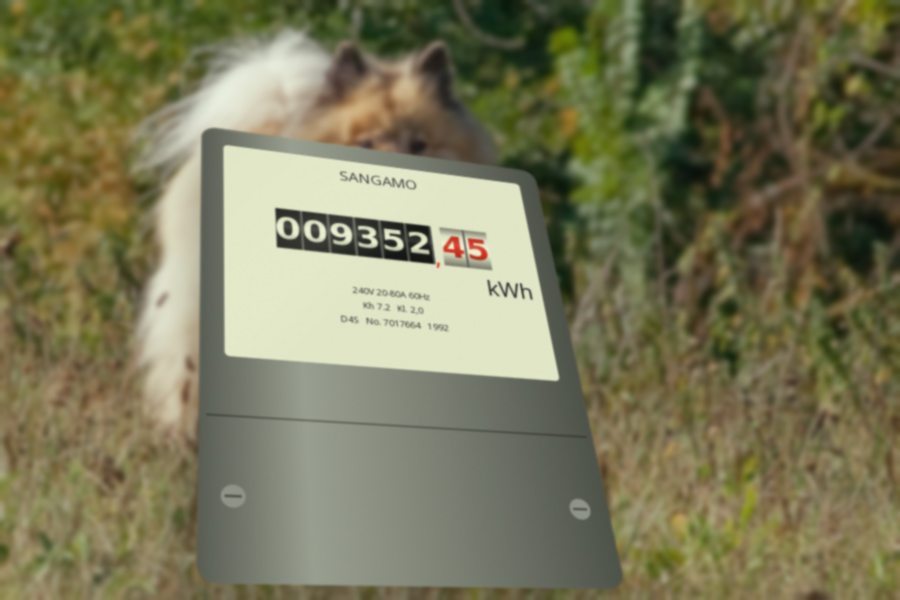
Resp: 9352.45 kWh
